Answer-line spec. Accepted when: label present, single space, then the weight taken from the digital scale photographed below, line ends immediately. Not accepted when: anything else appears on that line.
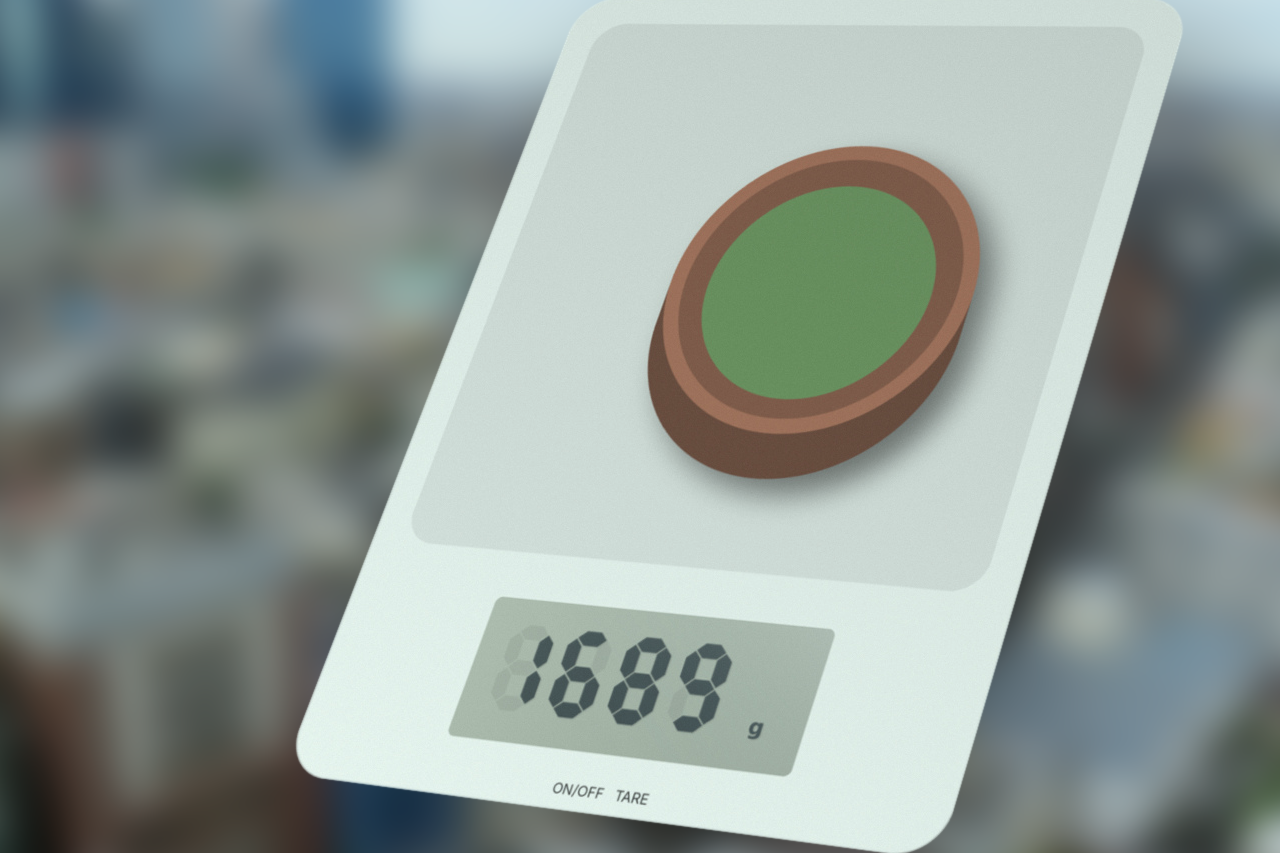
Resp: 1689 g
